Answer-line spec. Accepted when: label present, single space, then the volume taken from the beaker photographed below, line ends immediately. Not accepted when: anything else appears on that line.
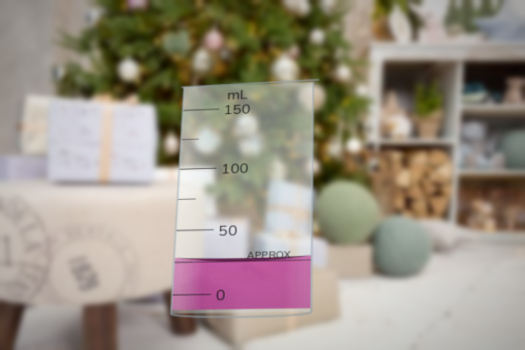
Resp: 25 mL
